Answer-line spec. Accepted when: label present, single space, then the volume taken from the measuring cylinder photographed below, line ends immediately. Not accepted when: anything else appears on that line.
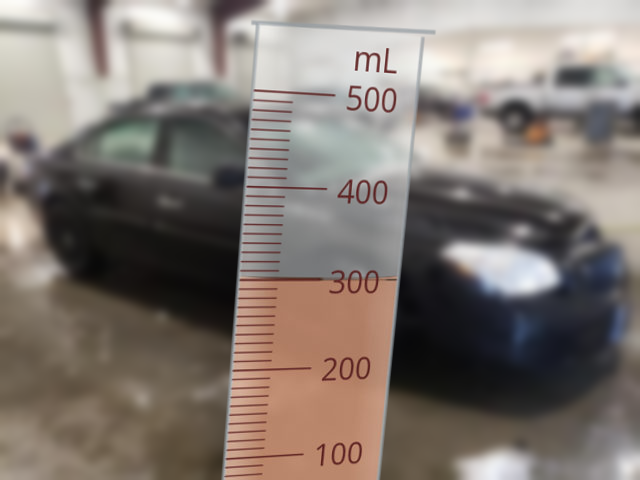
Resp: 300 mL
